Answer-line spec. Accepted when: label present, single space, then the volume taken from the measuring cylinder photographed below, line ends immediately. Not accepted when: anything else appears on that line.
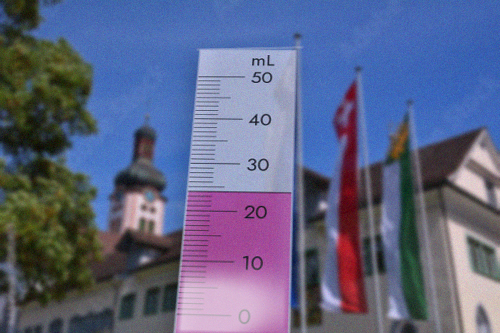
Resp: 24 mL
